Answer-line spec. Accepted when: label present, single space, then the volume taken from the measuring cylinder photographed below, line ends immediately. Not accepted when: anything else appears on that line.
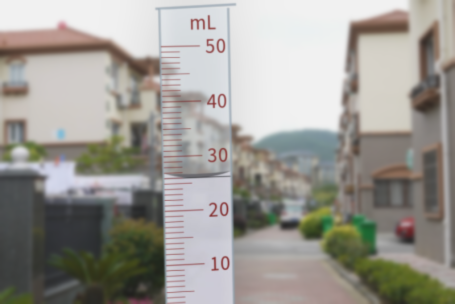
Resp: 26 mL
